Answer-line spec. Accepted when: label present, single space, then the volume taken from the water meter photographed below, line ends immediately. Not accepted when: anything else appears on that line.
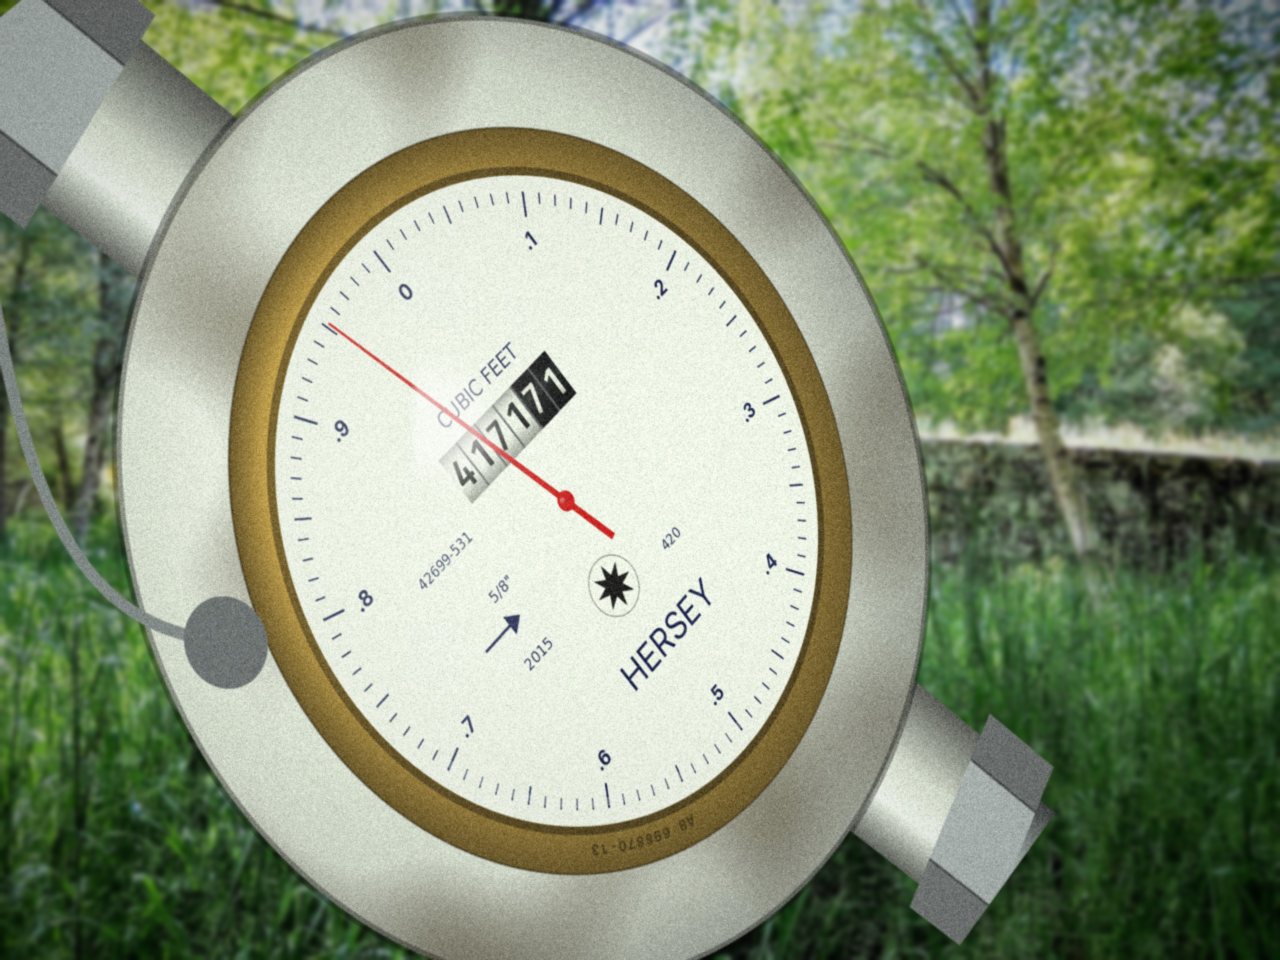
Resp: 417170.95 ft³
